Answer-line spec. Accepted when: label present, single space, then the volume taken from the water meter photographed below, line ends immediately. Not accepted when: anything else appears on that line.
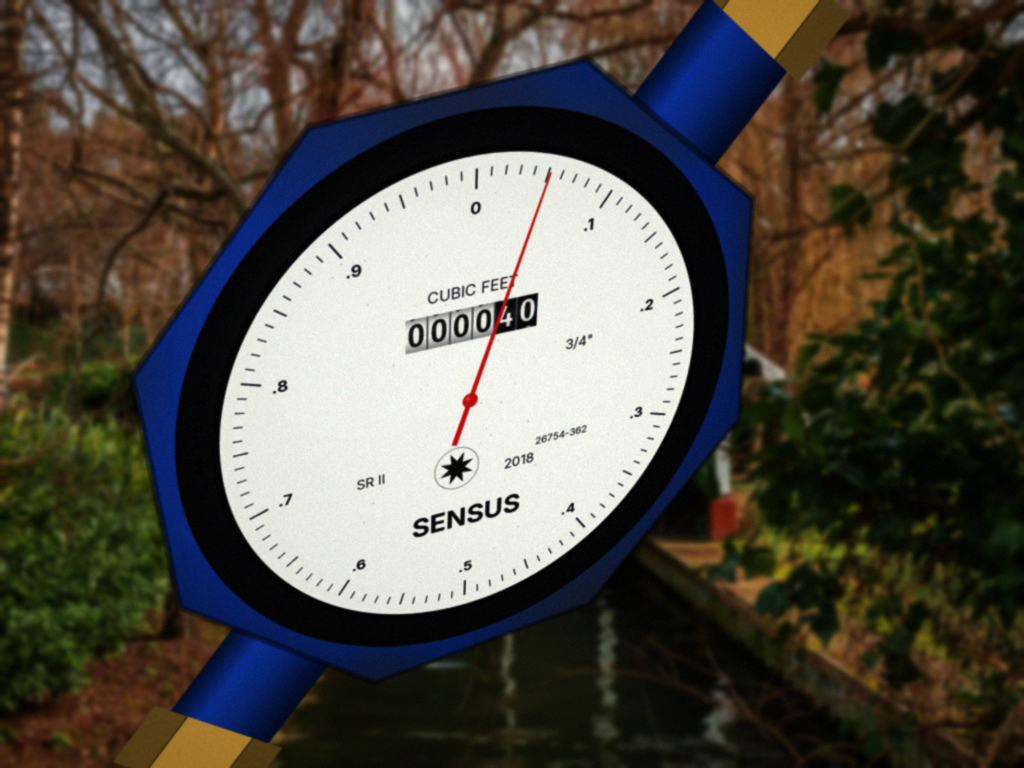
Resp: 40.05 ft³
